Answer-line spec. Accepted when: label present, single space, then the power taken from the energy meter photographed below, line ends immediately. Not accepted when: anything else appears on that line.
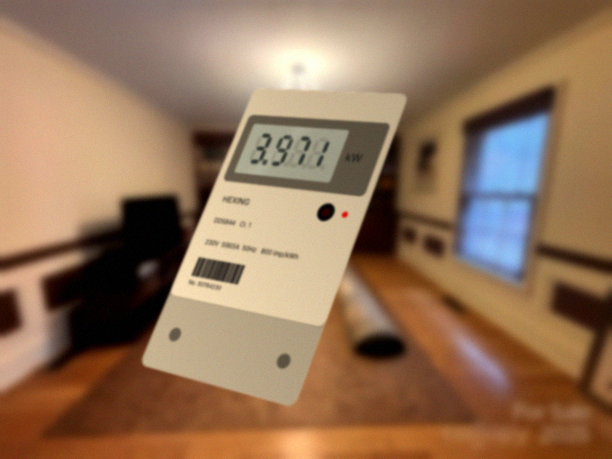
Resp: 3.971 kW
